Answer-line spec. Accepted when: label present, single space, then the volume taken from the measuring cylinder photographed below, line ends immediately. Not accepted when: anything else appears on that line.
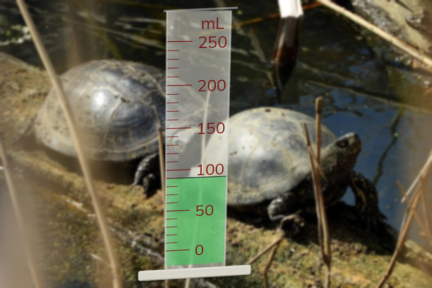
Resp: 90 mL
